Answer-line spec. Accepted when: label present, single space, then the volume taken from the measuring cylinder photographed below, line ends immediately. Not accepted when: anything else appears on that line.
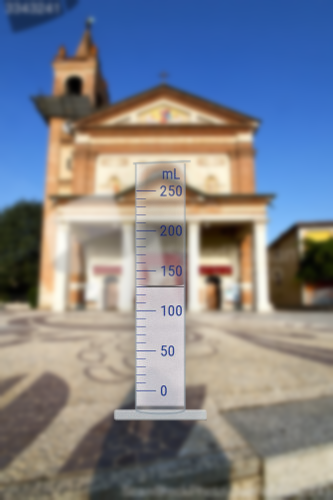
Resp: 130 mL
